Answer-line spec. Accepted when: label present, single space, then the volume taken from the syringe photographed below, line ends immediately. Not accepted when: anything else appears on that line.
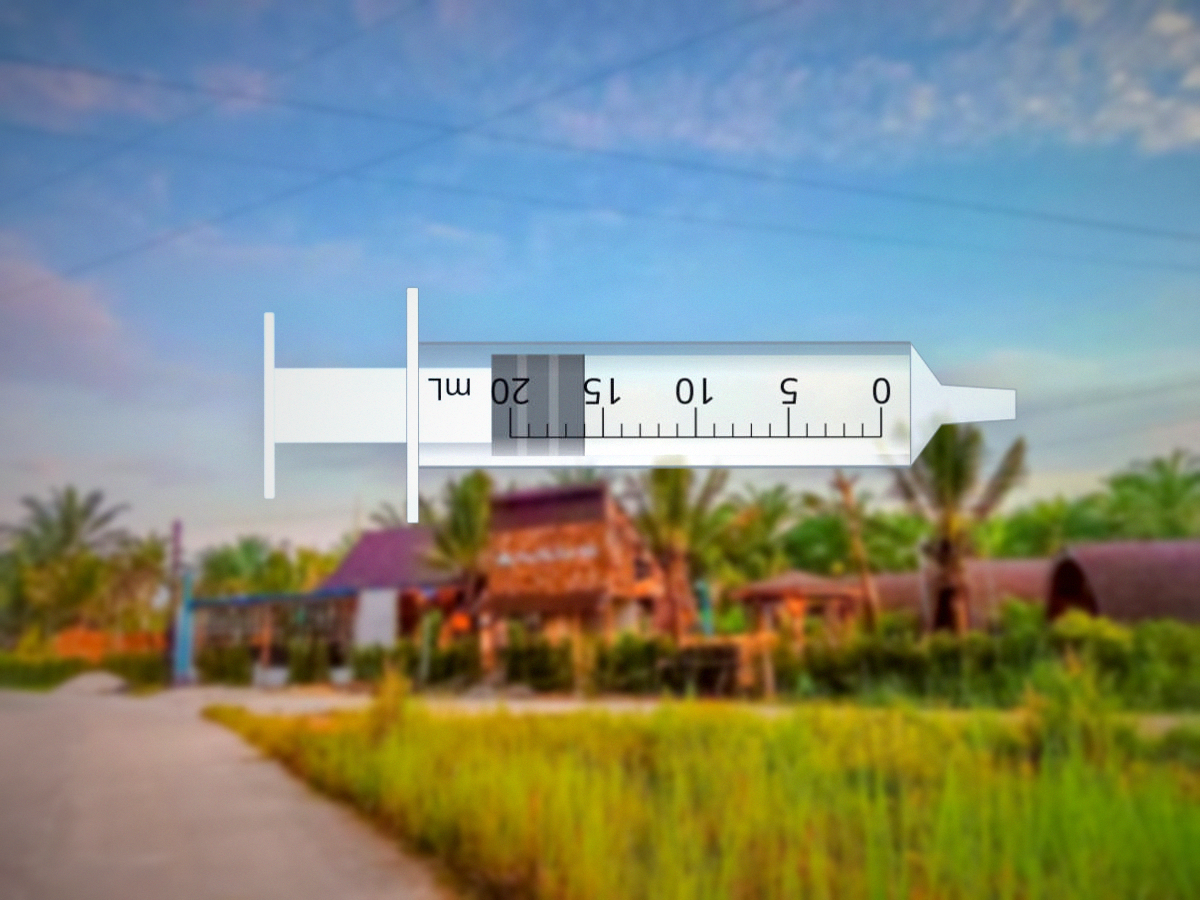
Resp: 16 mL
